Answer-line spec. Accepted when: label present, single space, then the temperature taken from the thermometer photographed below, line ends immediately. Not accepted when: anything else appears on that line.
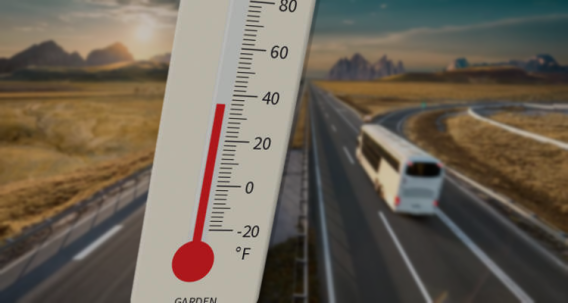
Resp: 36 °F
